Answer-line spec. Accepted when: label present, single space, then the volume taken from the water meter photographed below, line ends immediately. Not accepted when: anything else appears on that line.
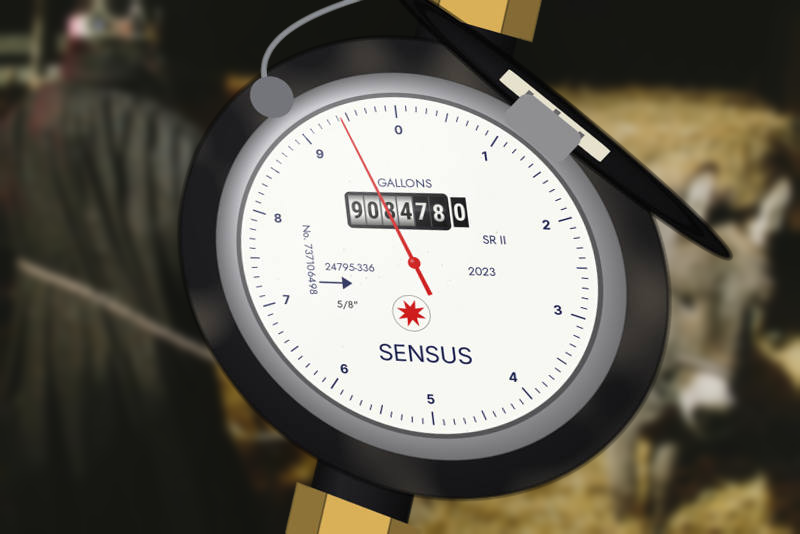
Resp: 9084779.4 gal
